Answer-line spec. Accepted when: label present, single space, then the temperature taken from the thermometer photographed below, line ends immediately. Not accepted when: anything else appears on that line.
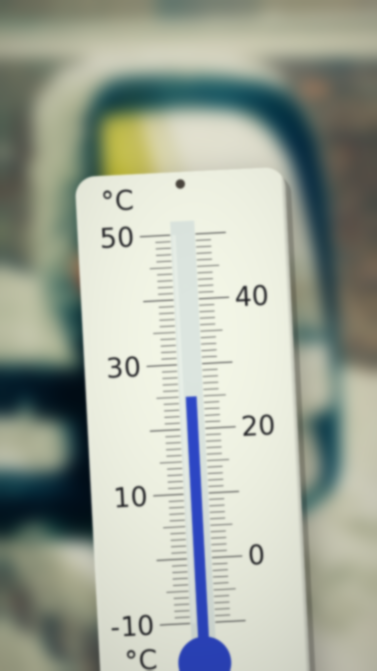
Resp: 25 °C
